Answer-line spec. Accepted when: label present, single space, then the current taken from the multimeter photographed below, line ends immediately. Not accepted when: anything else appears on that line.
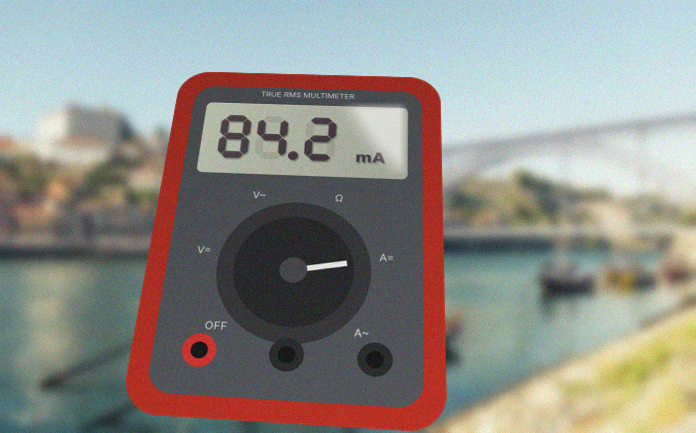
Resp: 84.2 mA
